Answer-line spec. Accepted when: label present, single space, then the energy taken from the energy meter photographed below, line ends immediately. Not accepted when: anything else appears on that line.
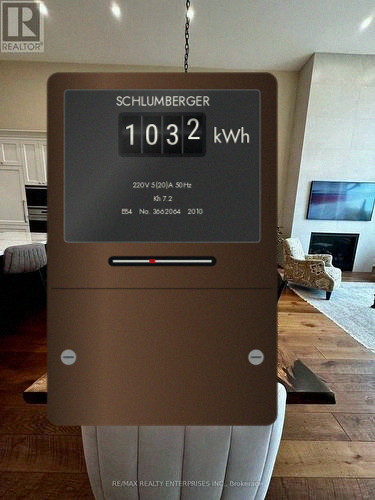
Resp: 1032 kWh
